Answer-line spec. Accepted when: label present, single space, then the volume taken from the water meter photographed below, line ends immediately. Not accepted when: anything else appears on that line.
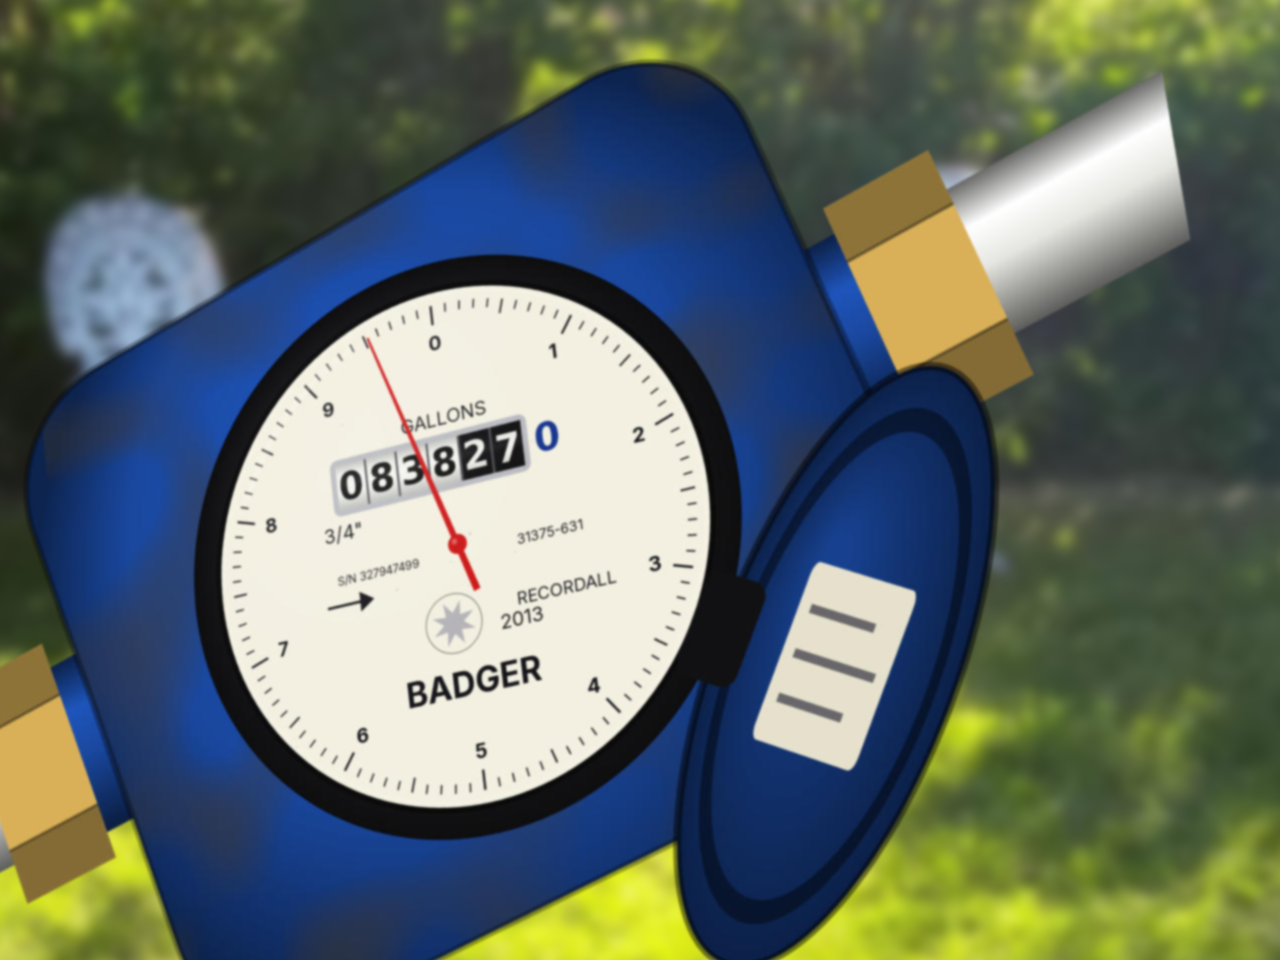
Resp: 838269.5 gal
